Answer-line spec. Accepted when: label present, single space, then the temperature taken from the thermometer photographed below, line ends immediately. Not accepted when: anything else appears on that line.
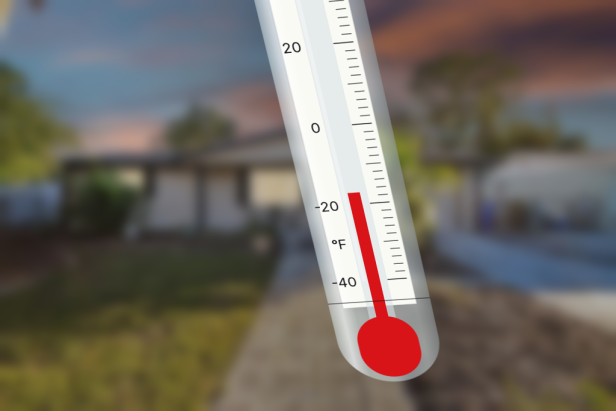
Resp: -17 °F
